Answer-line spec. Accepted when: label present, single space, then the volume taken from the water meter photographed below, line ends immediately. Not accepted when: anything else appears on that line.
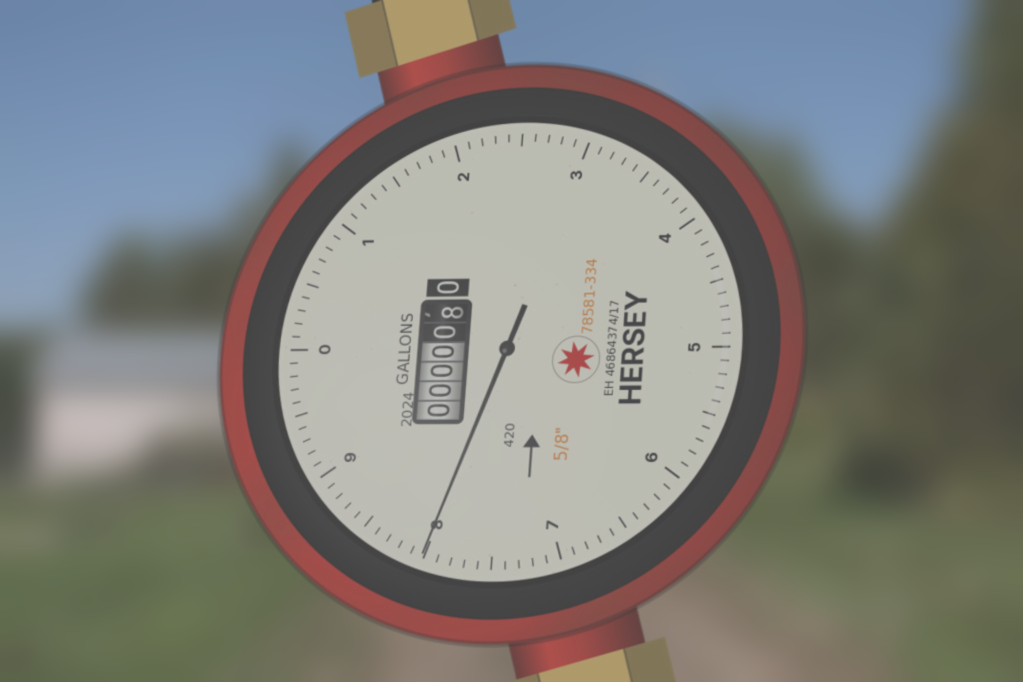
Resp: 78.0 gal
